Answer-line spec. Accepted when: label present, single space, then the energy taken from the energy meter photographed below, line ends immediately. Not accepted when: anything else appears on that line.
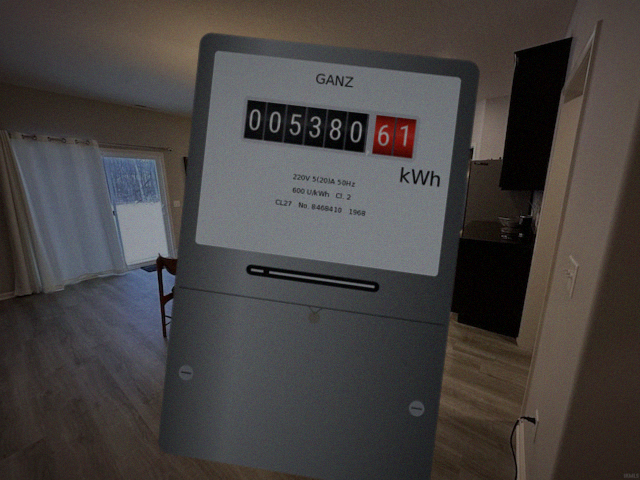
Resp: 5380.61 kWh
